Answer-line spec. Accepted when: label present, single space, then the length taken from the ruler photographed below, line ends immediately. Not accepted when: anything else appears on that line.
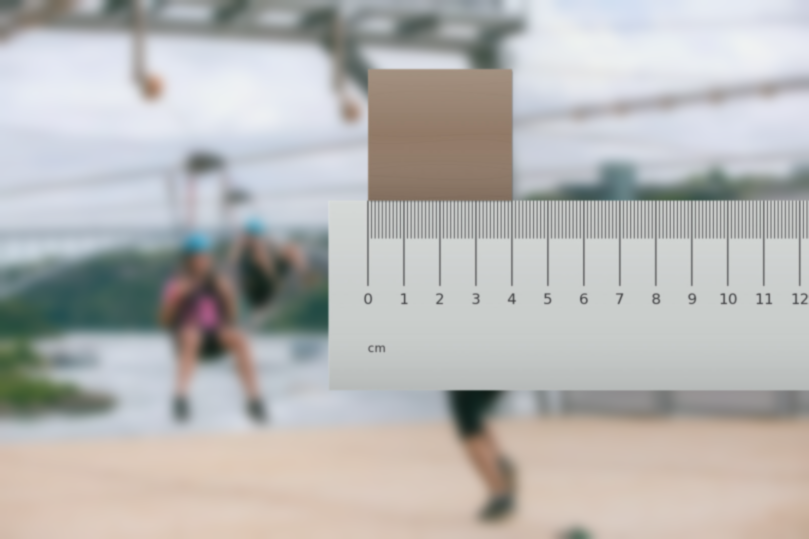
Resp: 4 cm
